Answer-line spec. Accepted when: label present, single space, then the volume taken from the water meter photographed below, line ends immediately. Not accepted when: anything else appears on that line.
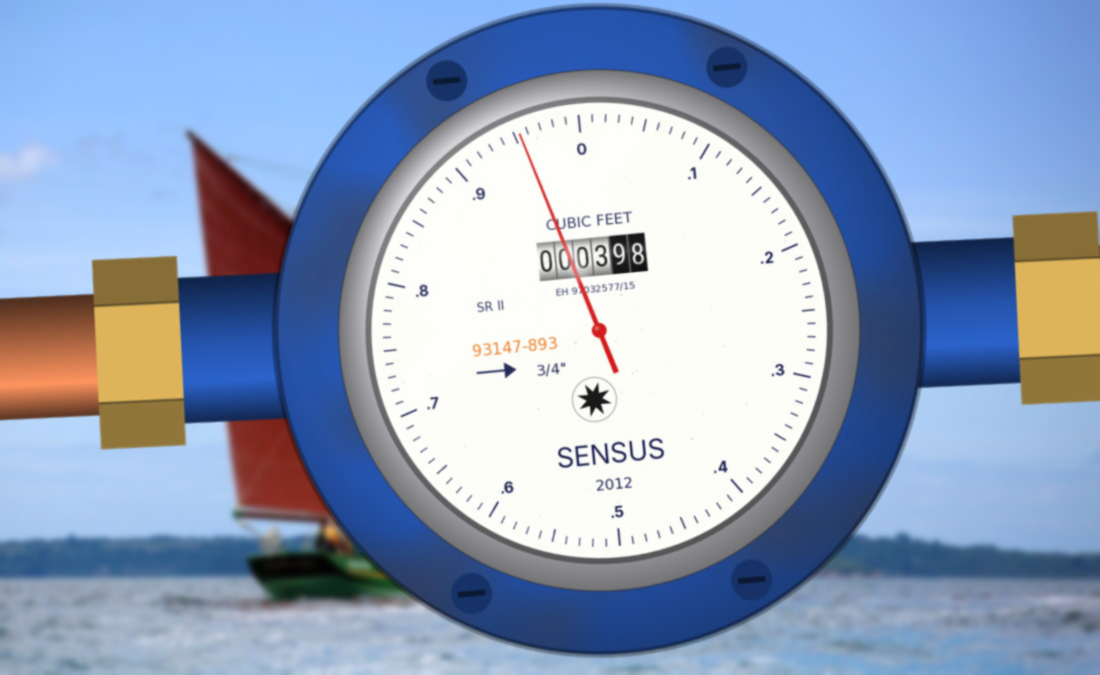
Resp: 397.95 ft³
